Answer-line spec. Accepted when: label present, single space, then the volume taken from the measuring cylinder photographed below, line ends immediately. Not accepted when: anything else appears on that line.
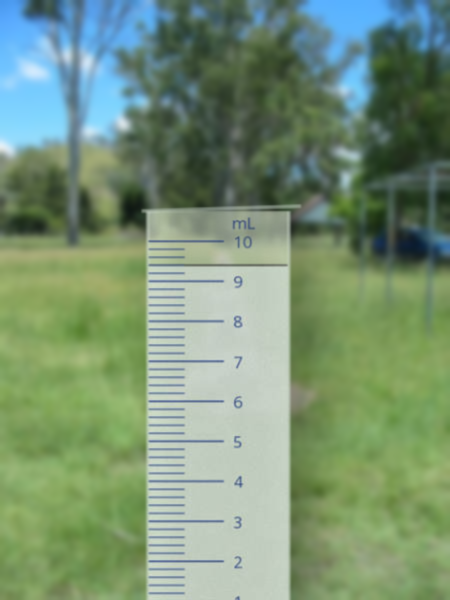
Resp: 9.4 mL
